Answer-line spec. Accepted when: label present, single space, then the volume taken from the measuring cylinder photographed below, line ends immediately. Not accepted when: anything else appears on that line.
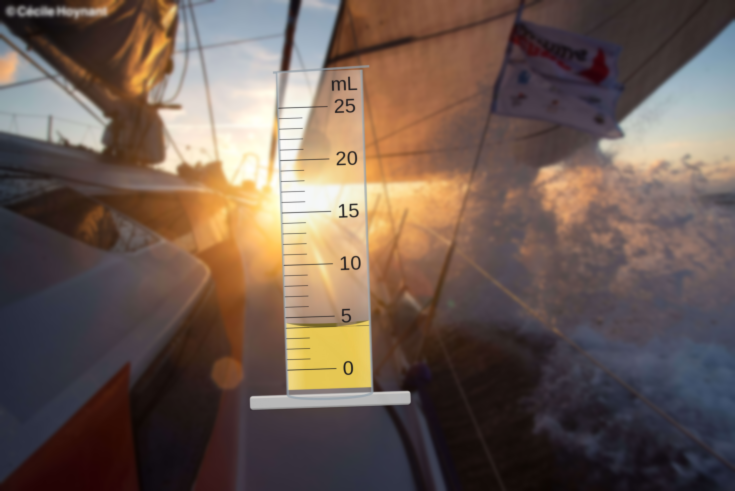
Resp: 4 mL
